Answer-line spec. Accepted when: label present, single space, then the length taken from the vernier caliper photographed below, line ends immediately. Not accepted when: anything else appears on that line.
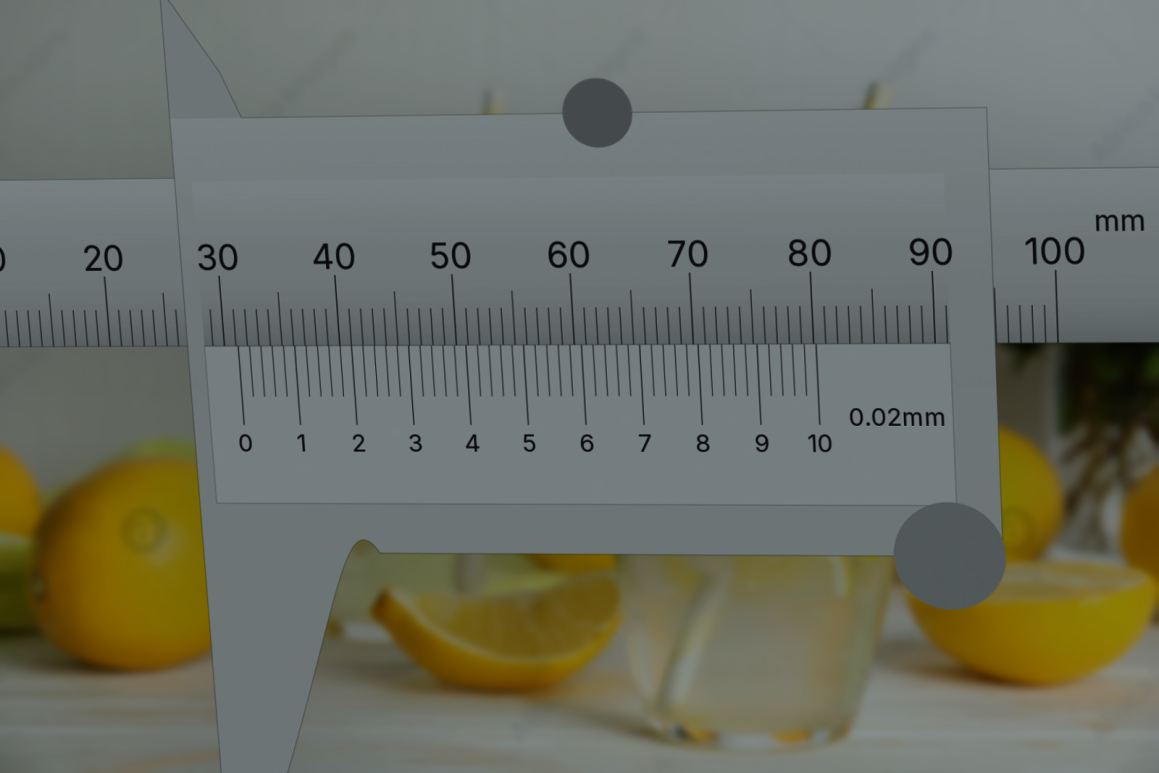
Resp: 31.2 mm
